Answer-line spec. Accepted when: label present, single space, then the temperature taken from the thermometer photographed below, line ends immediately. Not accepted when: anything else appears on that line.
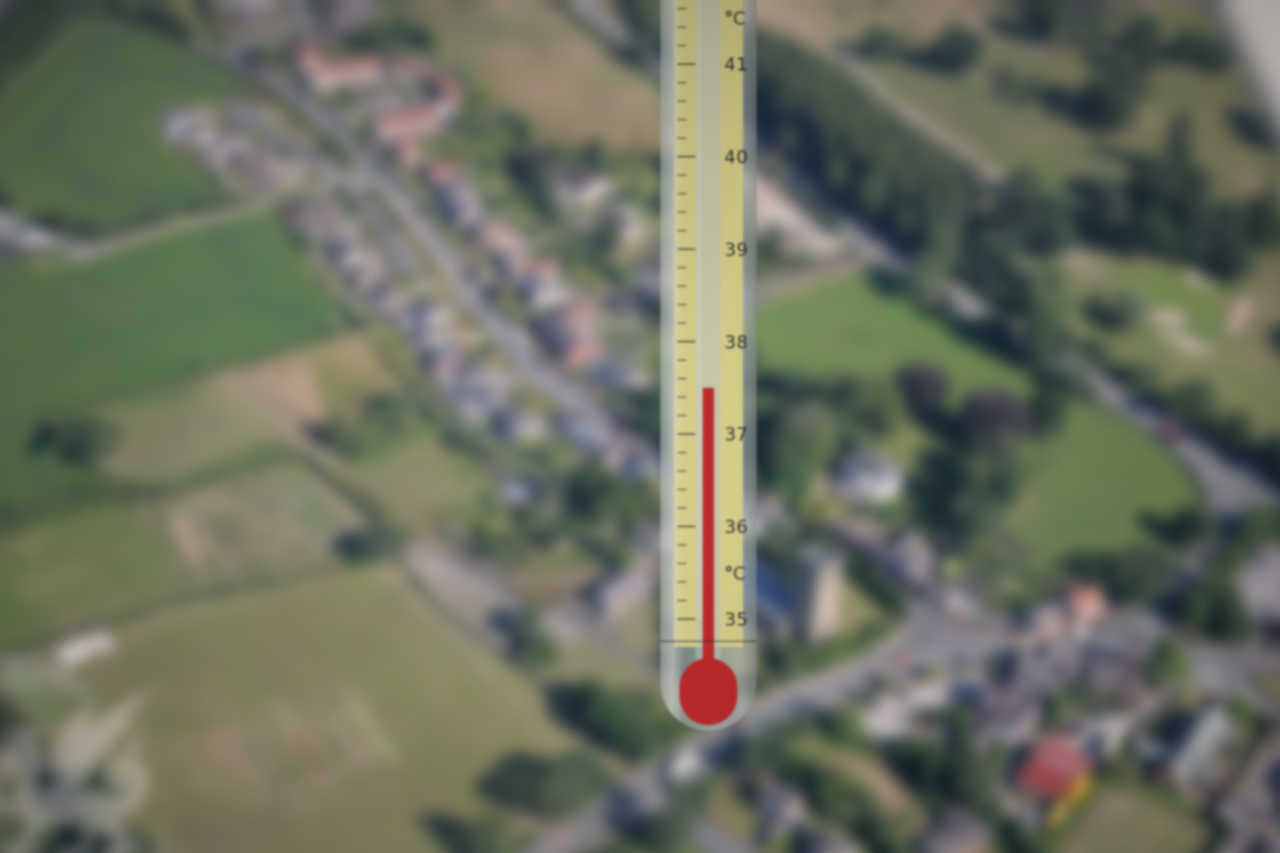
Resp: 37.5 °C
